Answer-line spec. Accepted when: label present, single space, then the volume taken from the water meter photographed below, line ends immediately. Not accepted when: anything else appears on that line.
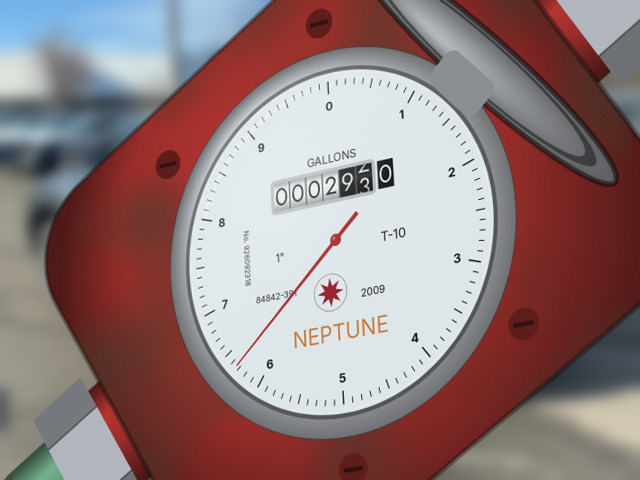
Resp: 2926.3 gal
